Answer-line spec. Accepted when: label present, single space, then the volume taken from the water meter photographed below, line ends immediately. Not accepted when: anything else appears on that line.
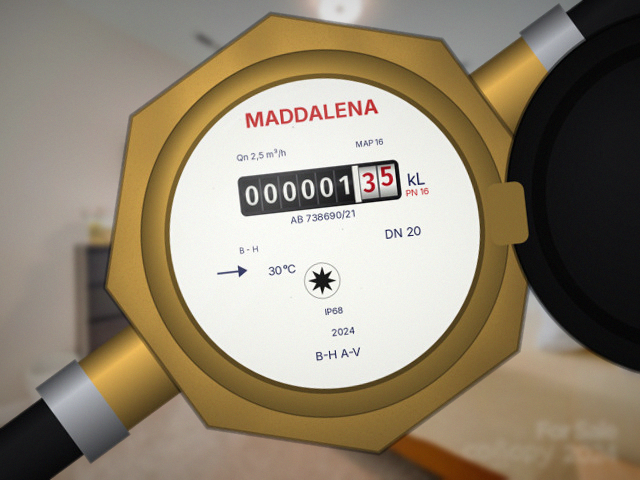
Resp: 1.35 kL
